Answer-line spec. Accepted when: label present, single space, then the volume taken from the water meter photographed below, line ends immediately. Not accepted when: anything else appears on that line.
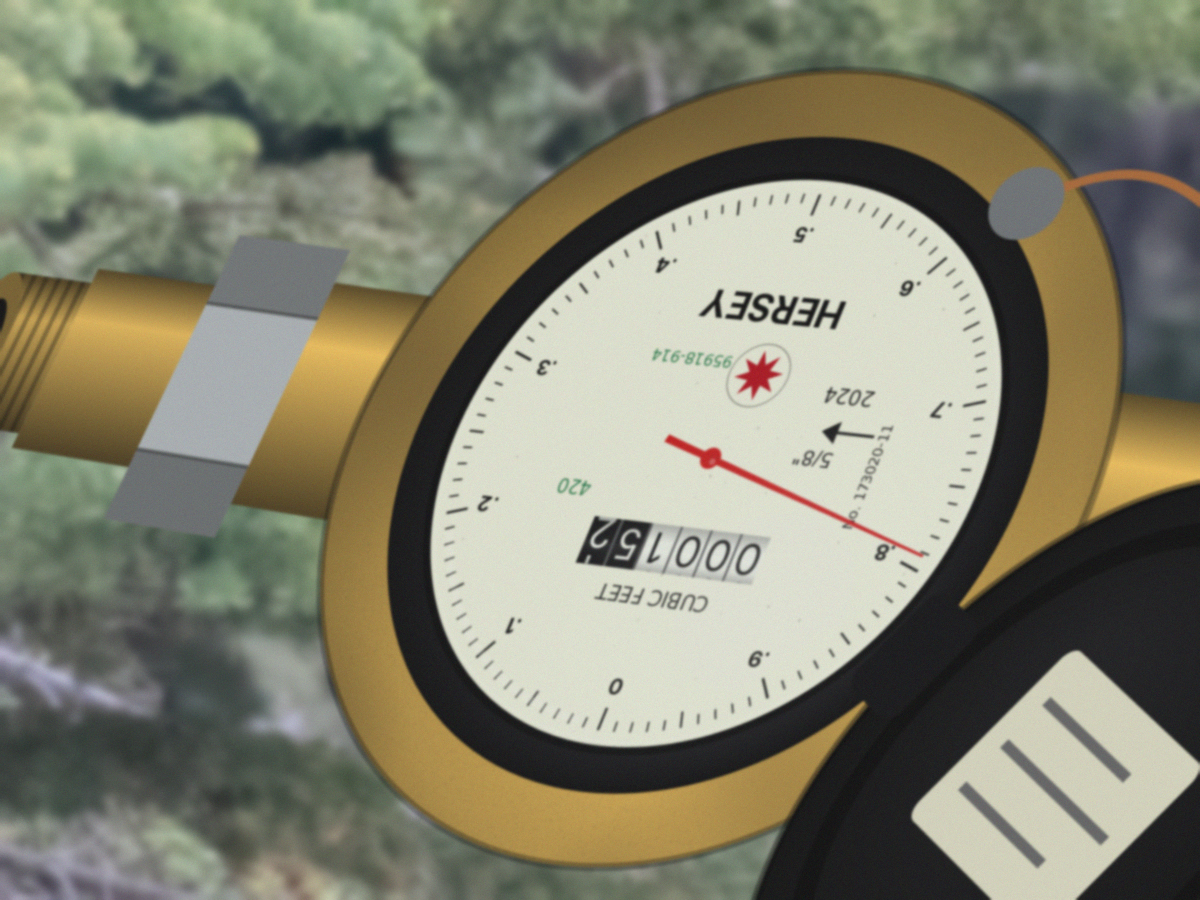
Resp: 151.79 ft³
